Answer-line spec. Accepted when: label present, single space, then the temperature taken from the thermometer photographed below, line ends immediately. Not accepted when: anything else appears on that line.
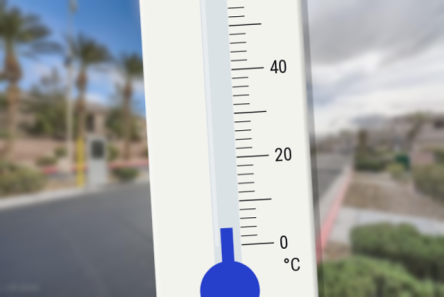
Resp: 4 °C
